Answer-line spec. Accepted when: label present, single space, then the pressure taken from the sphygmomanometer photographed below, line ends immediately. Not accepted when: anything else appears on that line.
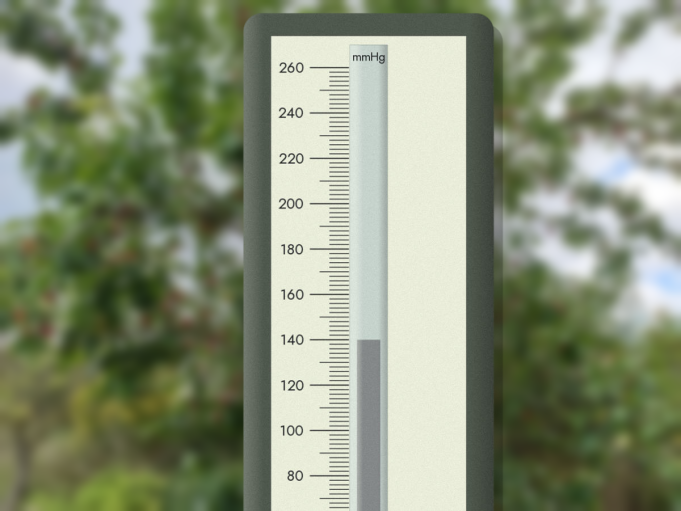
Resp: 140 mmHg
